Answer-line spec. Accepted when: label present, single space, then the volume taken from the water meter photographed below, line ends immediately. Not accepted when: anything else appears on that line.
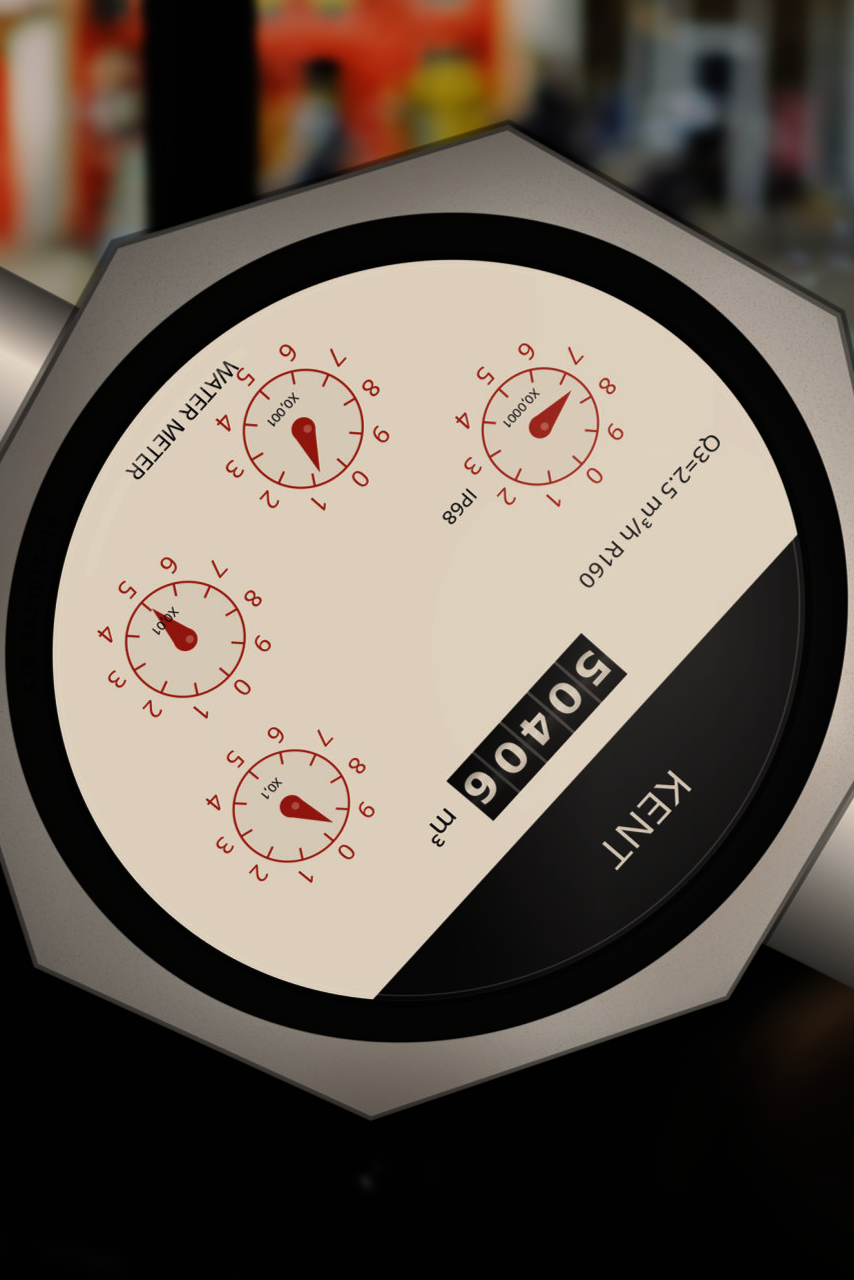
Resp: 50405.9507 m³
